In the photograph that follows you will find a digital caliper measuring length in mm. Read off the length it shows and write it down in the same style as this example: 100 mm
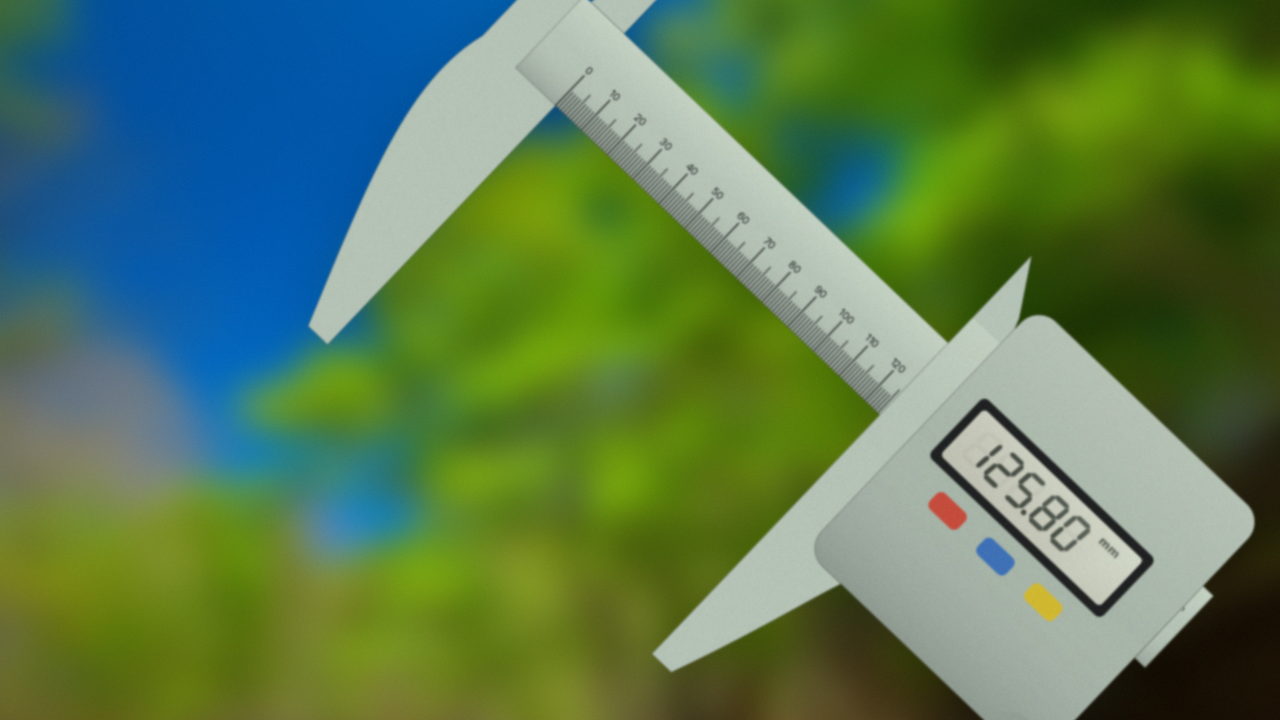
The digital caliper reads 125.80 mm
